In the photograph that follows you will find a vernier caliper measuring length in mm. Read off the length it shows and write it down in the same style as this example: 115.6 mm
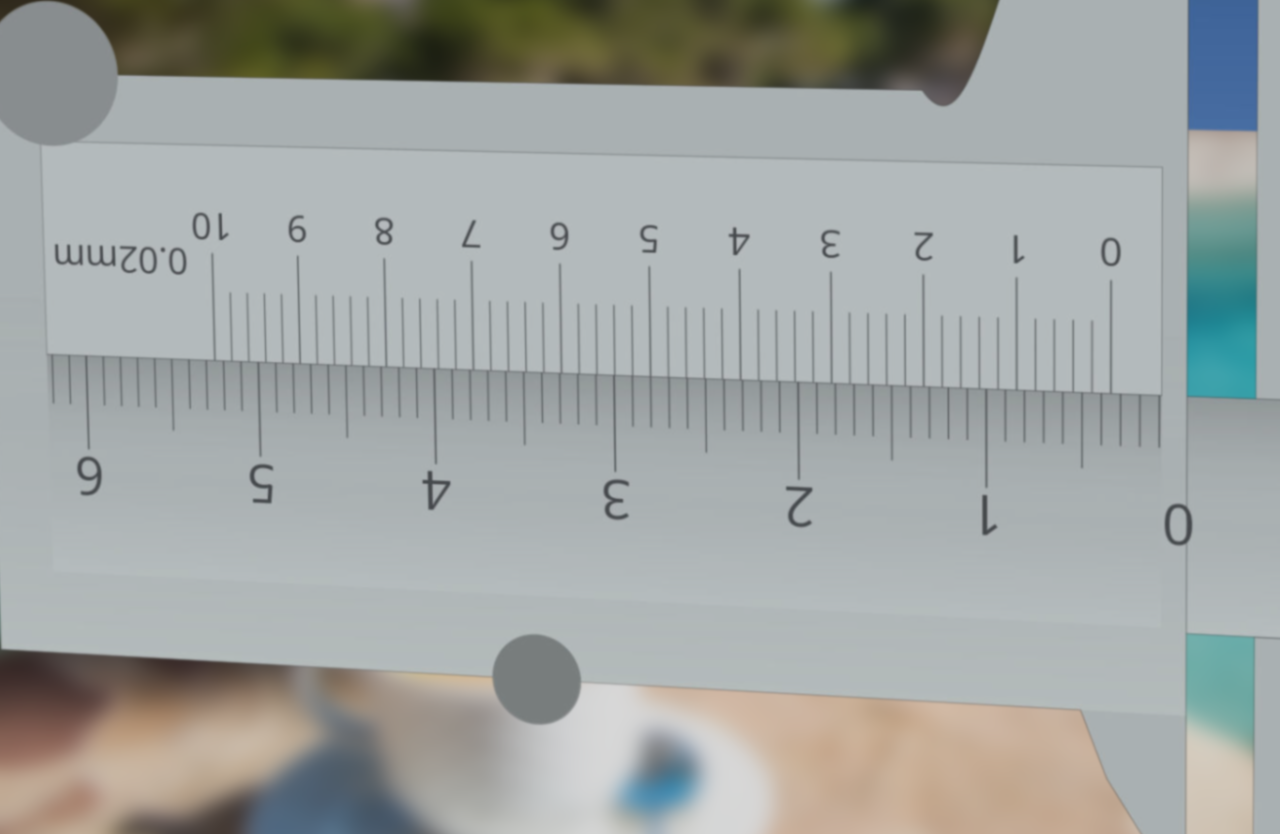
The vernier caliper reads 3.5 mm
